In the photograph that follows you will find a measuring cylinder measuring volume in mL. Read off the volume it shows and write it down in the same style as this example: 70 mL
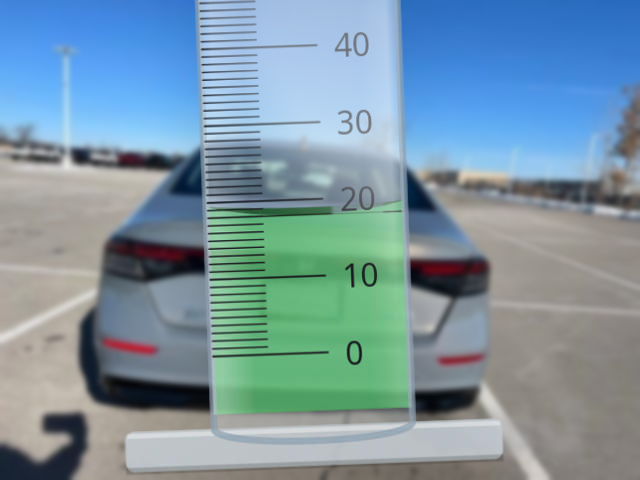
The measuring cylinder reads 18 mL
